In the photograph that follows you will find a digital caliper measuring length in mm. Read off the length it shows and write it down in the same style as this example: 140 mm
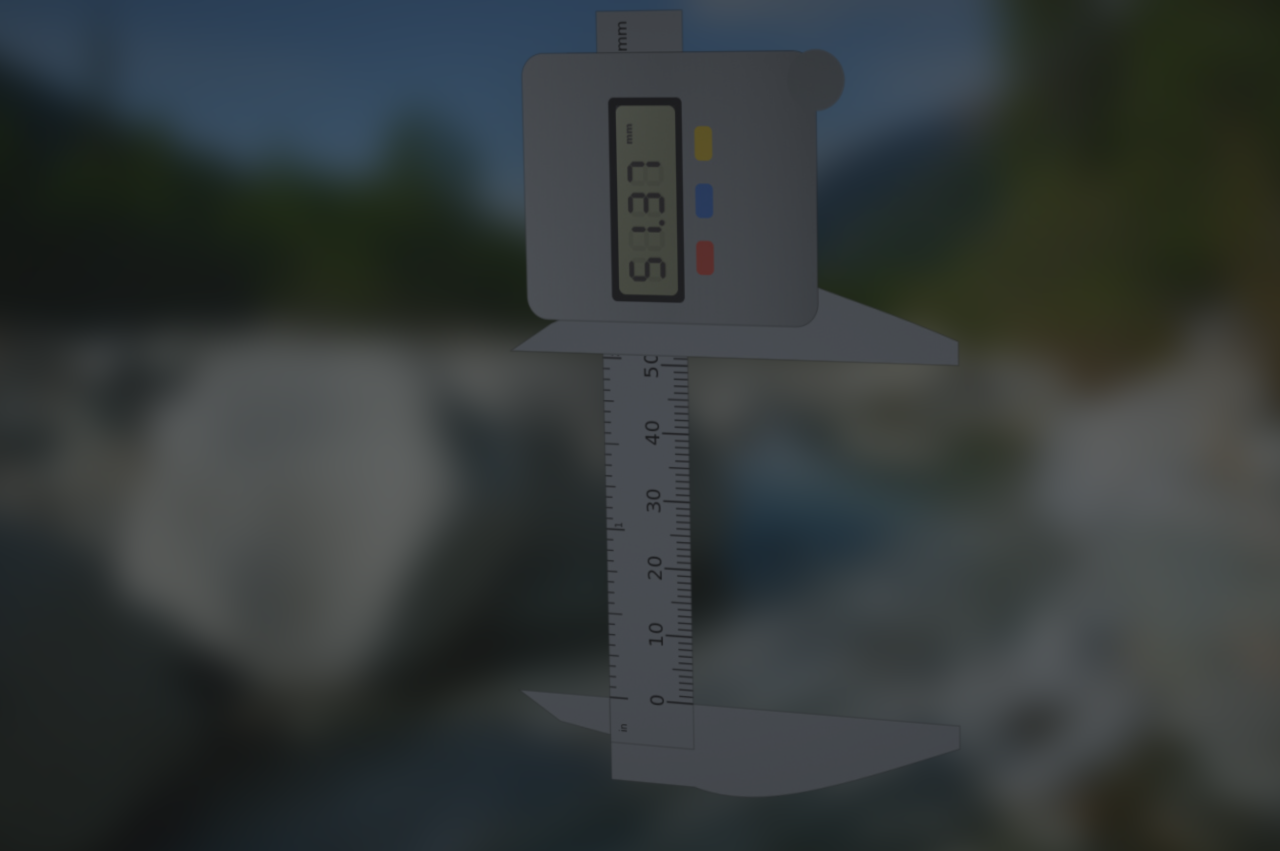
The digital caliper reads 51.37 mm
